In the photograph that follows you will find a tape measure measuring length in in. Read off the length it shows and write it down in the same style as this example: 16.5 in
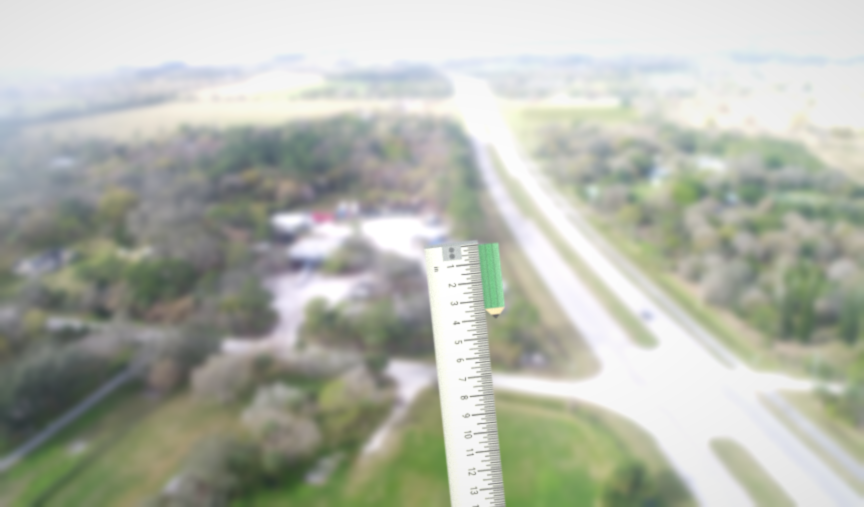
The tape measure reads 4 in
